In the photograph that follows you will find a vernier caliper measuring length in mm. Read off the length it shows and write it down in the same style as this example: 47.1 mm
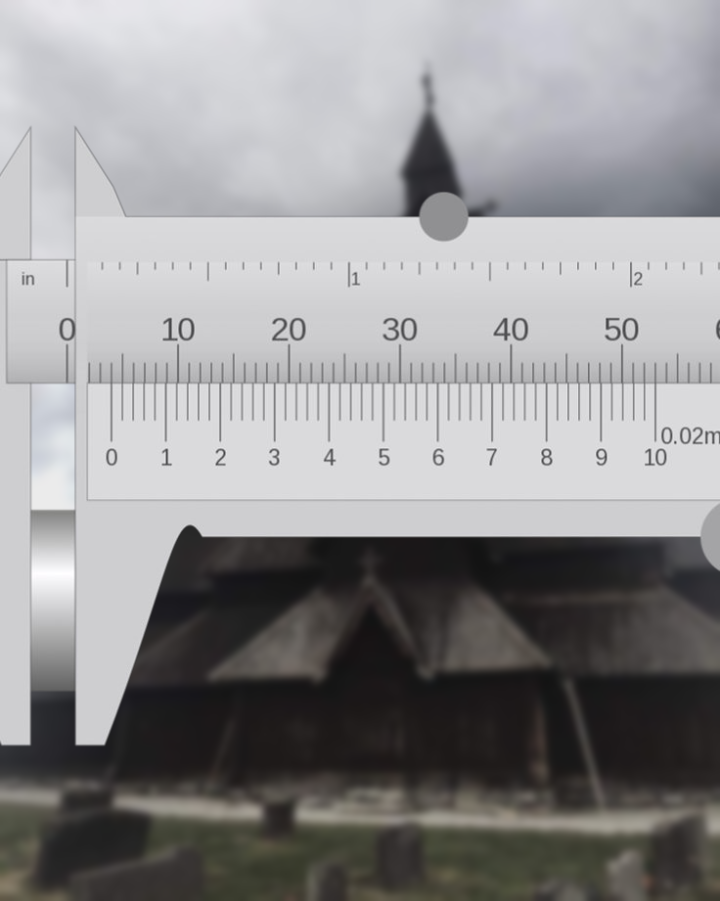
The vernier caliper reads 4.0 mm
